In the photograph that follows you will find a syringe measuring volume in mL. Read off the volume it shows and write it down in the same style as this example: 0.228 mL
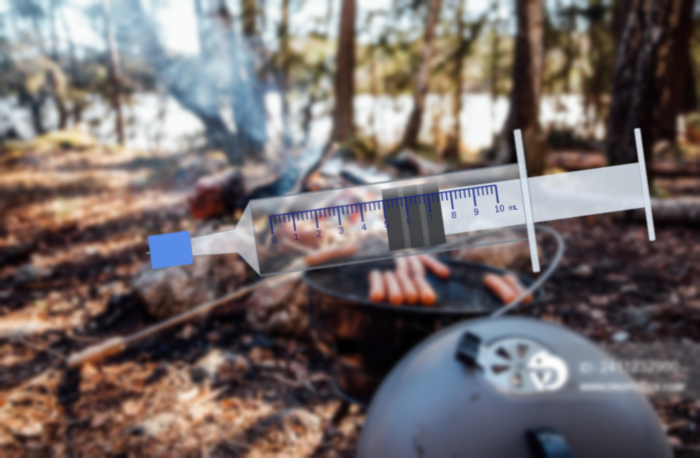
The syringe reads 5 mL
